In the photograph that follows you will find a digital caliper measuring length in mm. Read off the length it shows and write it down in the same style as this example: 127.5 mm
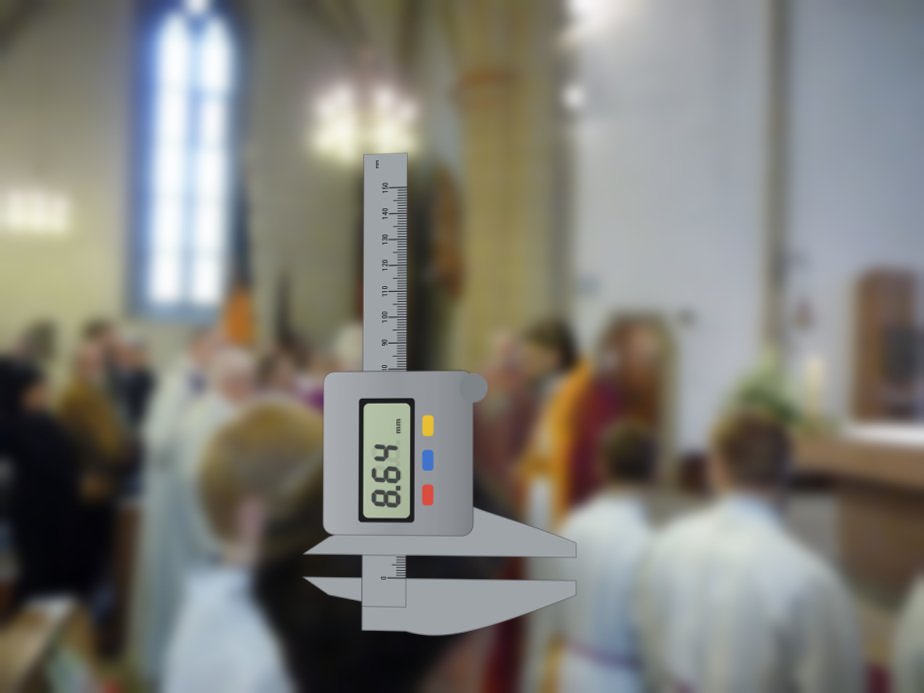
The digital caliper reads 8.64 mm
